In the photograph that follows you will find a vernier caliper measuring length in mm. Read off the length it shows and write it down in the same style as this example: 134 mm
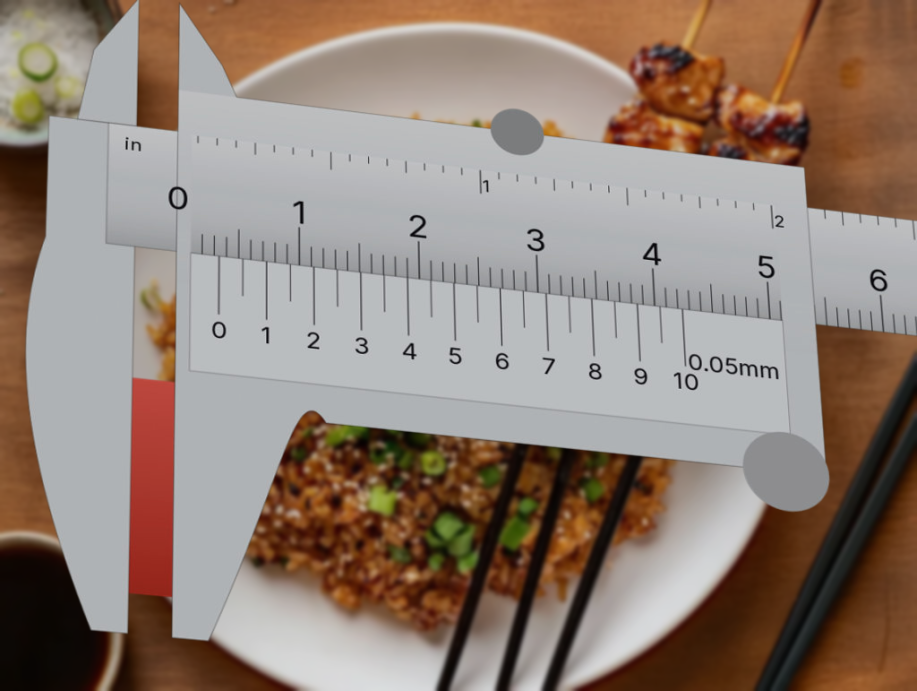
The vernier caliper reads 3.4 mm
